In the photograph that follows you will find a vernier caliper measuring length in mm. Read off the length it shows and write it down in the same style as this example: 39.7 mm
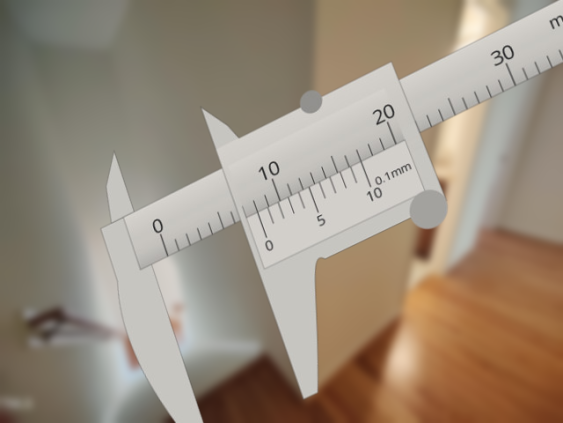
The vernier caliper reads 8.0 mm
